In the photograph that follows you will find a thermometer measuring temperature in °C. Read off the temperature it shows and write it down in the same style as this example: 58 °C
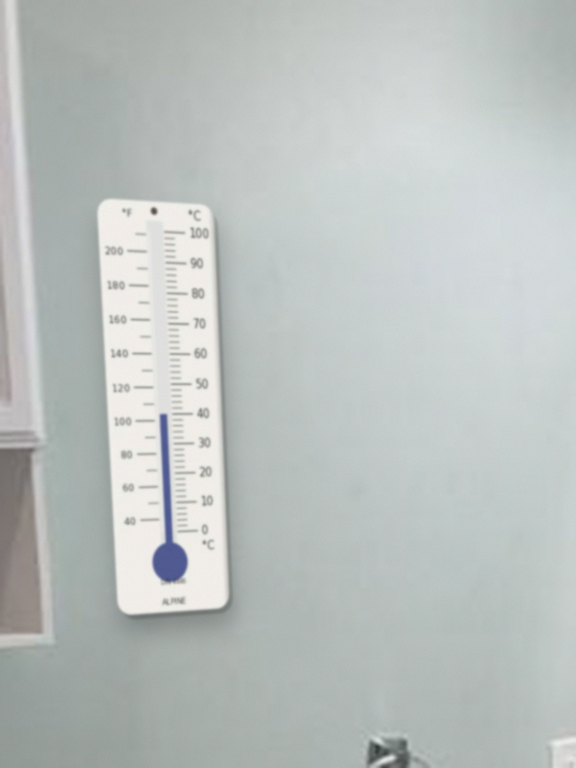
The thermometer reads 40 °C
